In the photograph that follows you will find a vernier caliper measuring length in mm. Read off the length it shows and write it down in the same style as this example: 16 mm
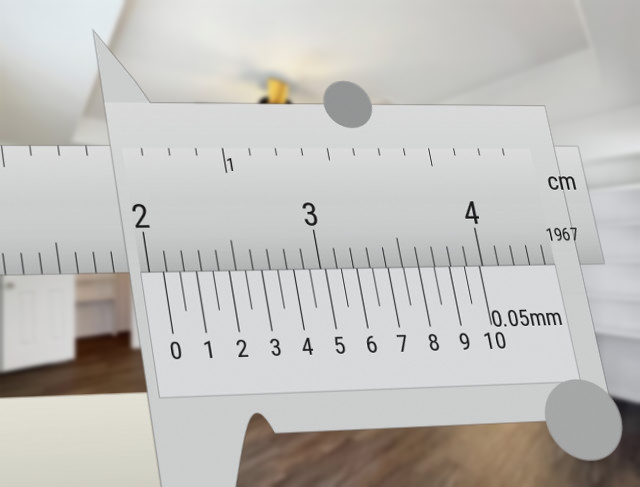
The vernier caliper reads 20.8 mm
